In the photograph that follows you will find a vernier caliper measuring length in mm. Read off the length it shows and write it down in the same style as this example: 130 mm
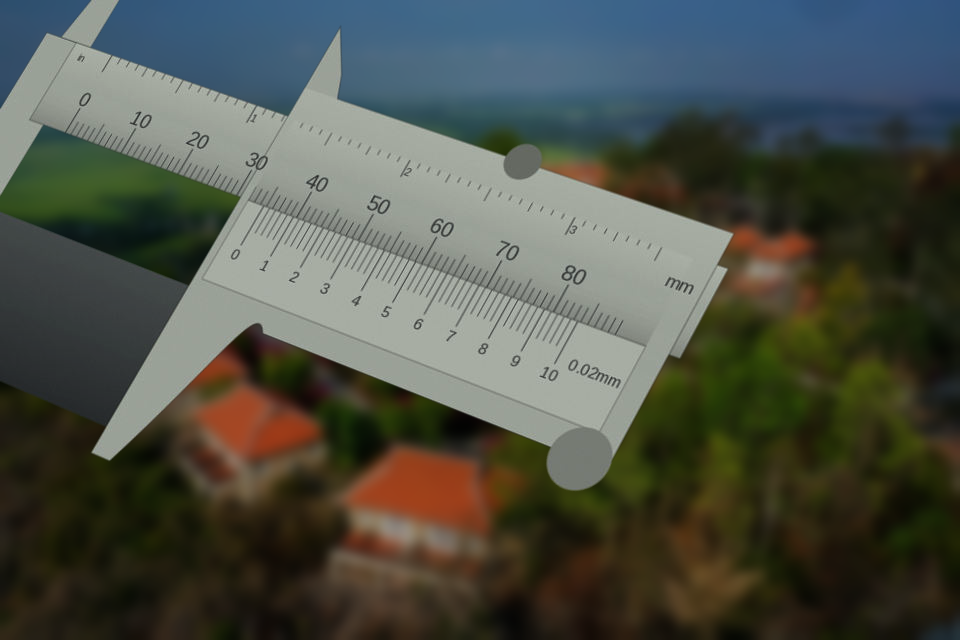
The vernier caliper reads 34.6 mm
